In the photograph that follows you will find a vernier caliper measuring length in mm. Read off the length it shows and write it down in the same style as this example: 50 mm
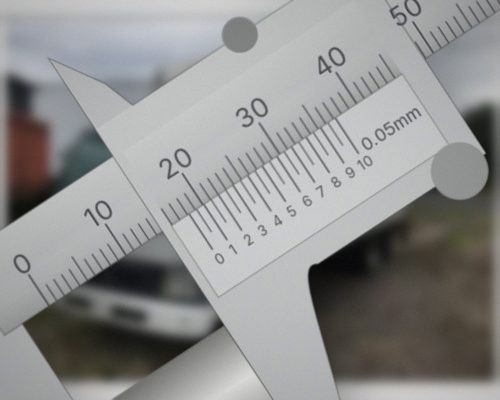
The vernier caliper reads 18.2 mm
